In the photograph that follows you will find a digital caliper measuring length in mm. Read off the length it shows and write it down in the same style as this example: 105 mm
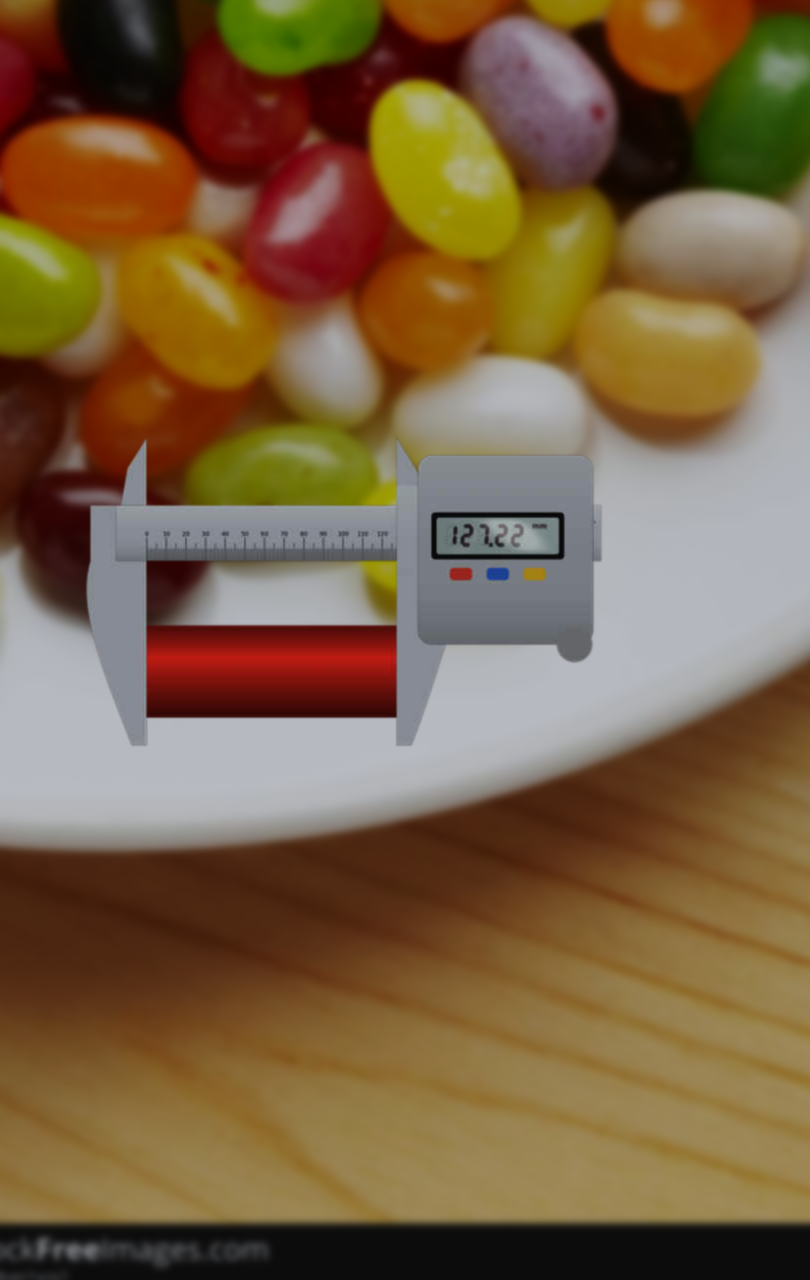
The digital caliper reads 127.22 mm
